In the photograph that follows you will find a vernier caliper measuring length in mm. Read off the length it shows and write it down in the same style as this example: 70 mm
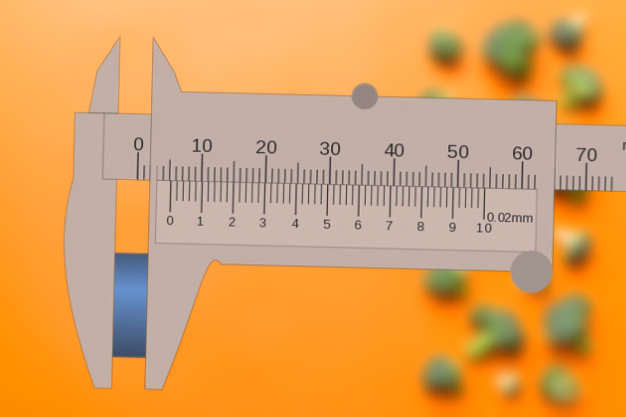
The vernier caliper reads 5.2 mm
